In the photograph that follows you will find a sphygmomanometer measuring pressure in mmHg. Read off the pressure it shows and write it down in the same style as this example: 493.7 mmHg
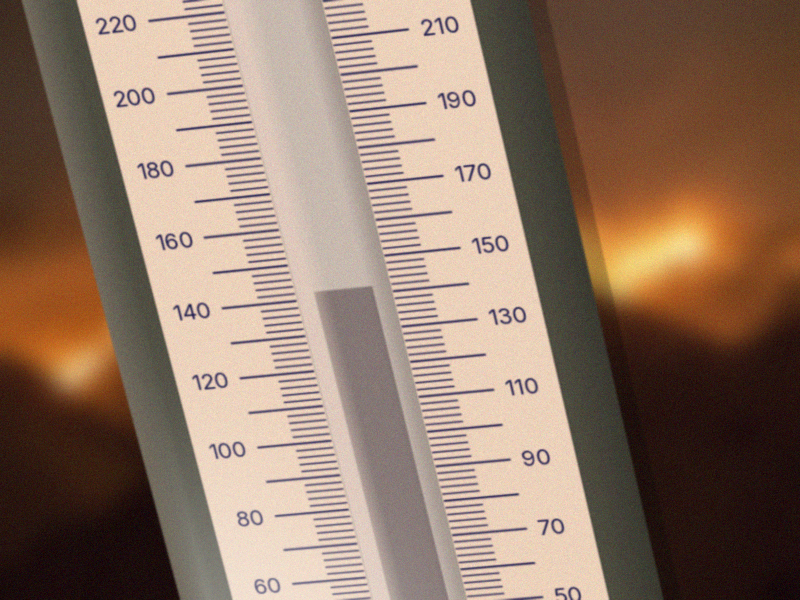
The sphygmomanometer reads 142 mmHg
